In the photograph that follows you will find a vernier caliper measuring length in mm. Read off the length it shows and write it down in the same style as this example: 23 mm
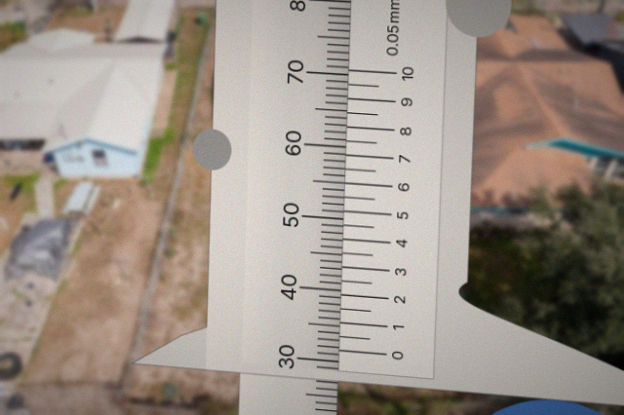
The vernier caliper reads 31.6 mm
